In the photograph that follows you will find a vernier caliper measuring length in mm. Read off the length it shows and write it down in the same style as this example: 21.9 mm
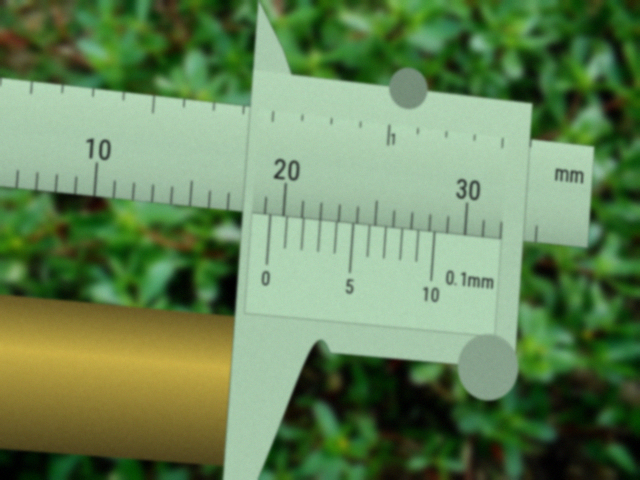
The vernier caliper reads 19.3 mm
